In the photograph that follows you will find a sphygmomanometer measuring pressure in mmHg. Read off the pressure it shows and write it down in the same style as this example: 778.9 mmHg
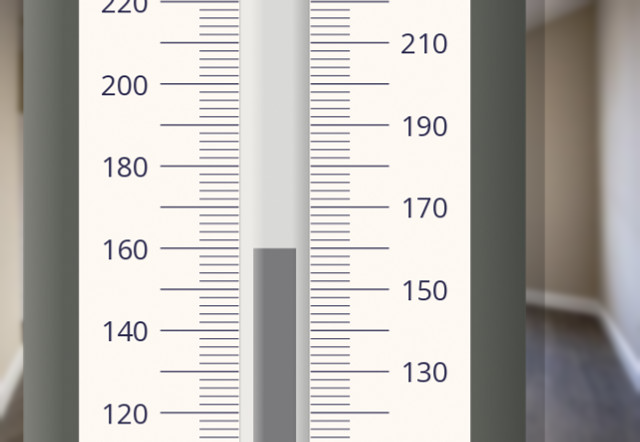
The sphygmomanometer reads 160 mmHg
